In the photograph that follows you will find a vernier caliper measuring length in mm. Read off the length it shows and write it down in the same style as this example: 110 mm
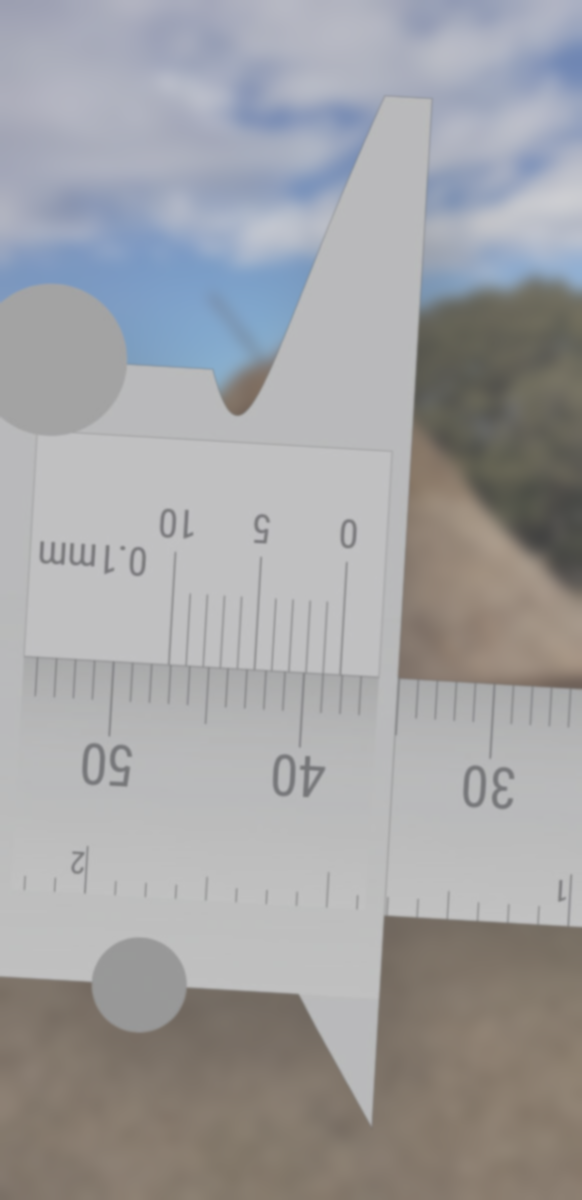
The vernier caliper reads 38.1 mm
